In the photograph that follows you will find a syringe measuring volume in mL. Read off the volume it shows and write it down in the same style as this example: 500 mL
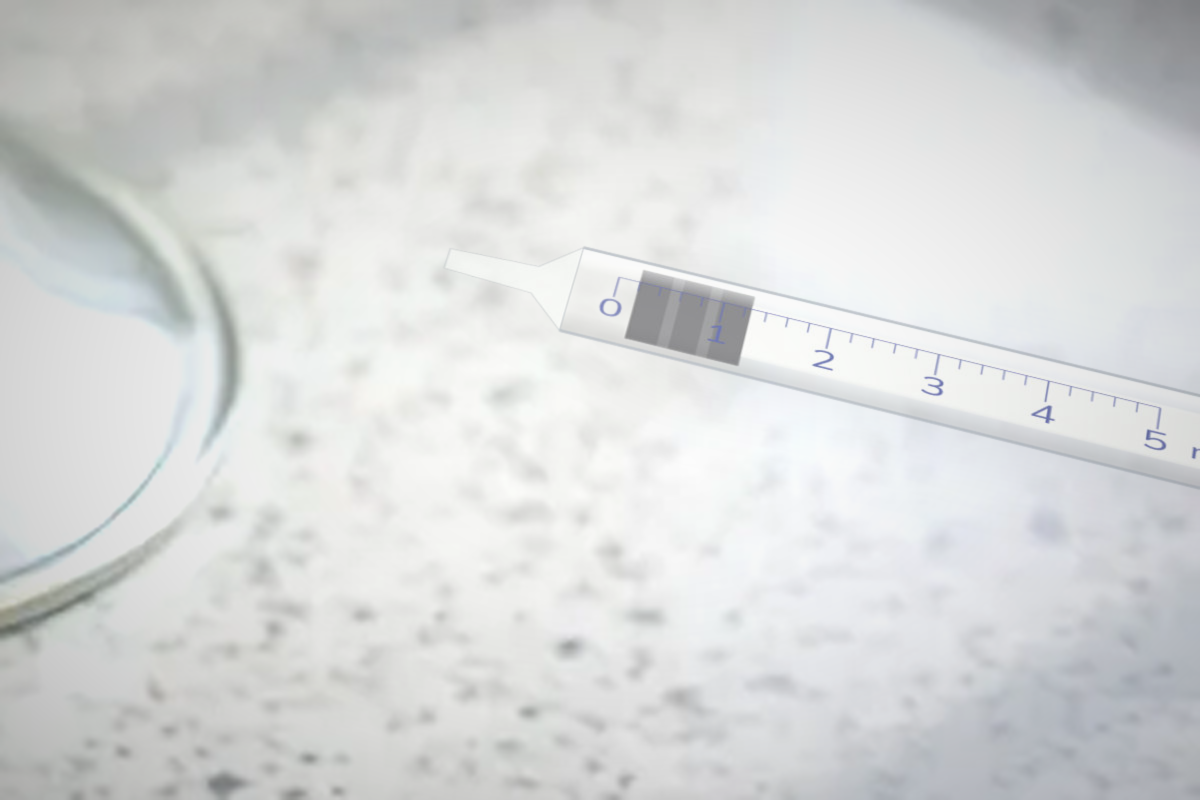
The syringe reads 0.2 mL
